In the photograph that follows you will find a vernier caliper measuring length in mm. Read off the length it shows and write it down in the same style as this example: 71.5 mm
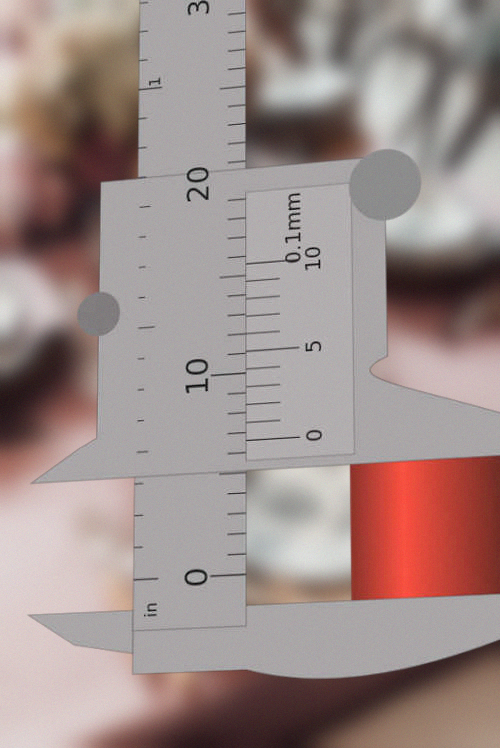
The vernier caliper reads 6.6 mm
